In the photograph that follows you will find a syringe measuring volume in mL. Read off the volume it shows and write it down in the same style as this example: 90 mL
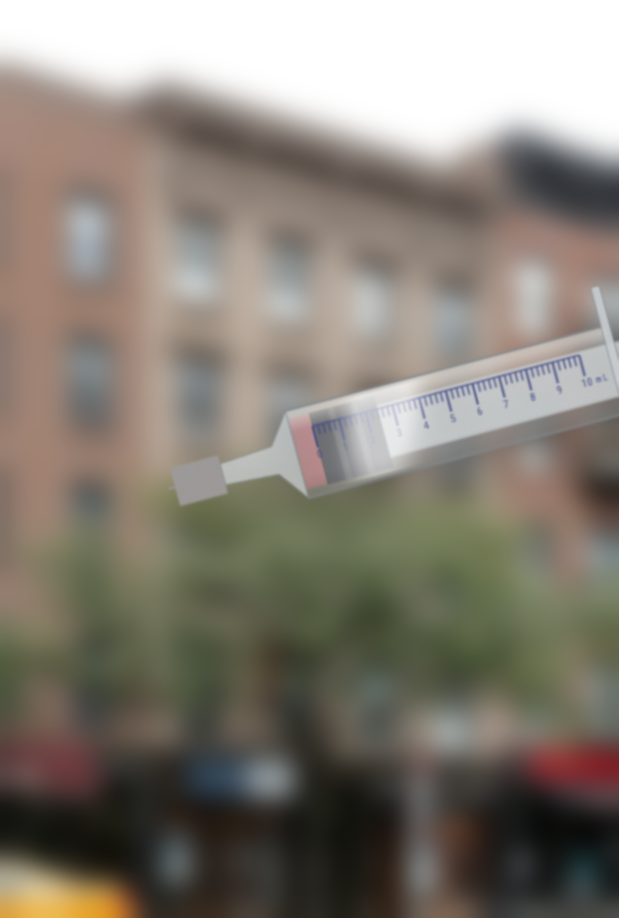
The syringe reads 0 mL
